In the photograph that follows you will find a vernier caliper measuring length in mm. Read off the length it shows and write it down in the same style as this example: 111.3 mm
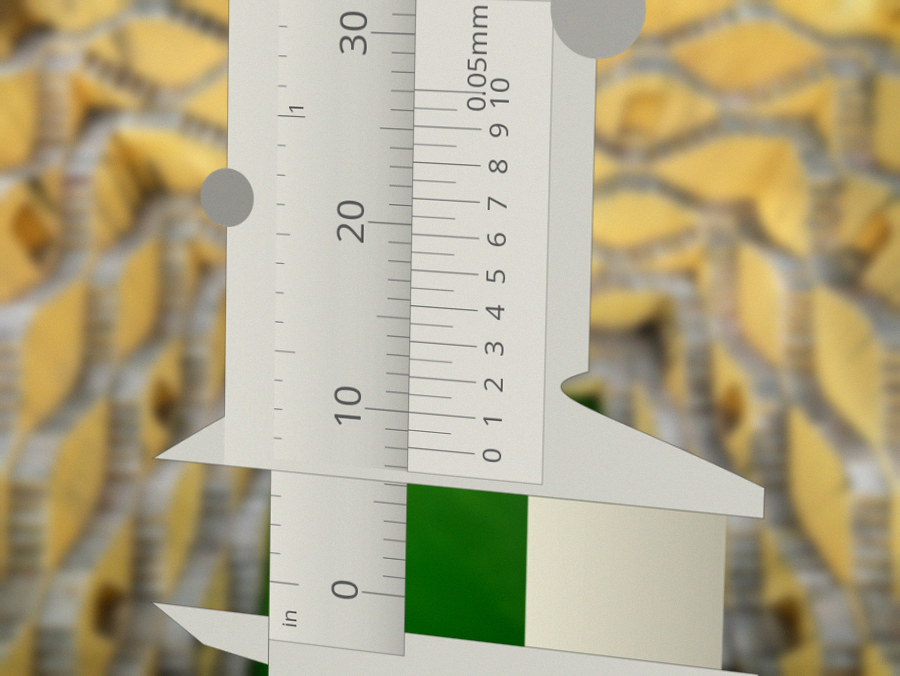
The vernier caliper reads 8.1 mm
